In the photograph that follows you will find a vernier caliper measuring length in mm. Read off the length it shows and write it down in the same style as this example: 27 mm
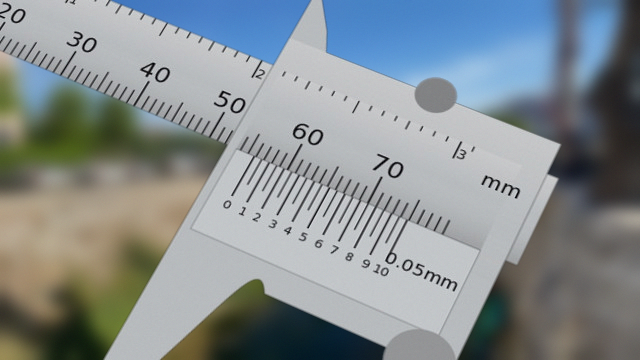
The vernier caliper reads 55.8 mm
